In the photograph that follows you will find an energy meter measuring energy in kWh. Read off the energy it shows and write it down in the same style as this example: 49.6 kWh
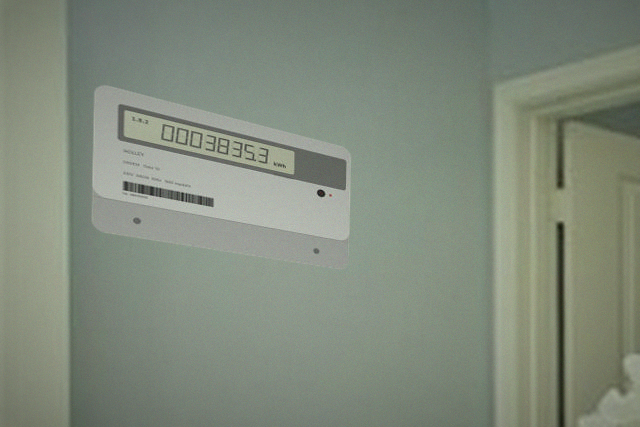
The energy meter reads 3835.3 kWh
